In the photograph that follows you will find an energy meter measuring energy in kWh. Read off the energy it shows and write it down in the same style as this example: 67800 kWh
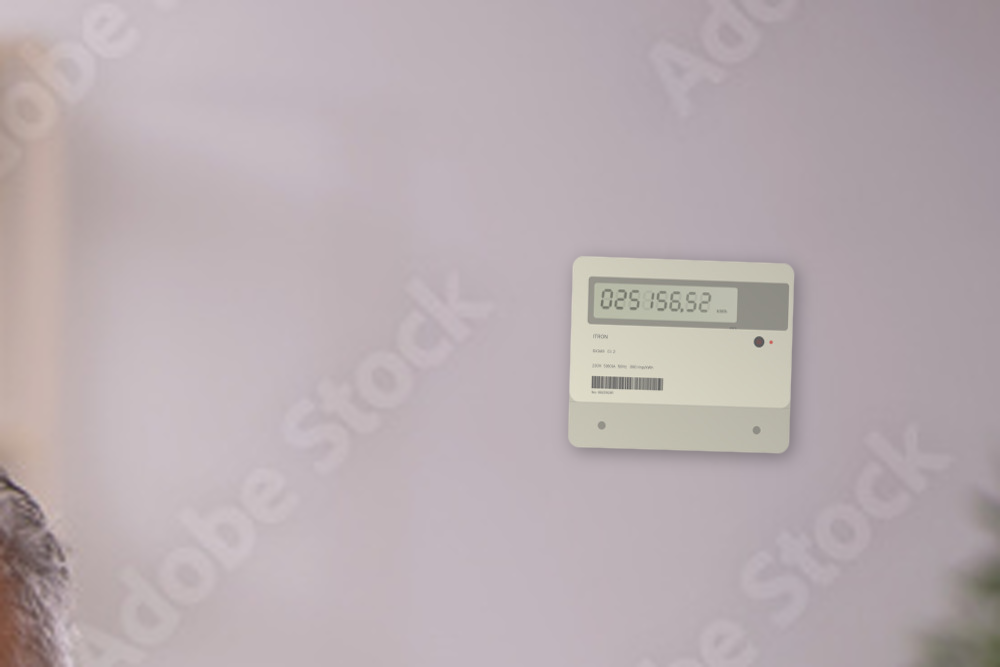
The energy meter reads 25156.52 kWh
